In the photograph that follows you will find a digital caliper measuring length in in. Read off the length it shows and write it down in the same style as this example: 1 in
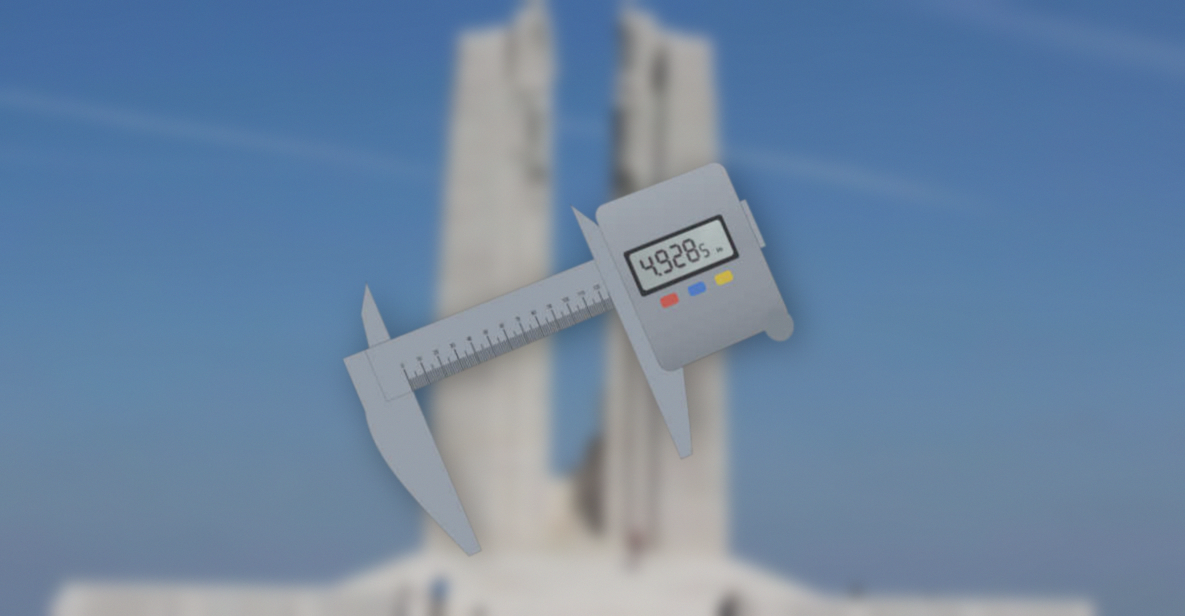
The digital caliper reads 4.9285 in
